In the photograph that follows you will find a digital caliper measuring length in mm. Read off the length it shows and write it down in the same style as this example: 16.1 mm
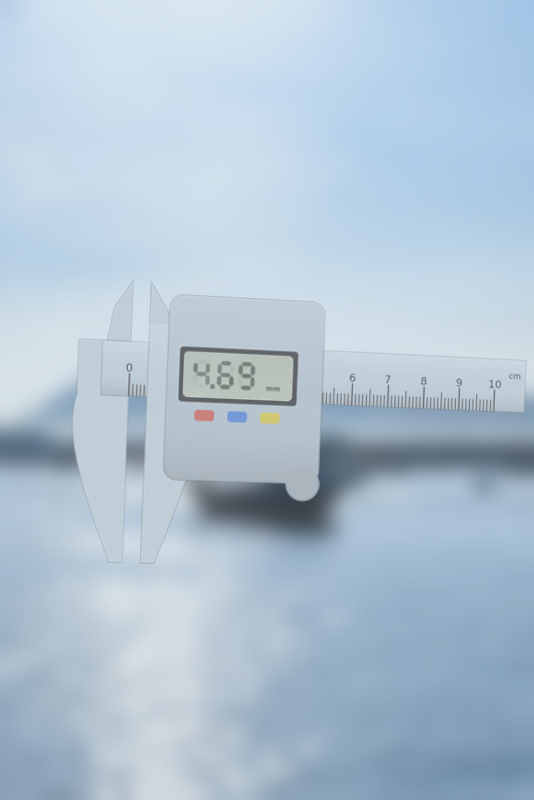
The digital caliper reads 4.69 mm
